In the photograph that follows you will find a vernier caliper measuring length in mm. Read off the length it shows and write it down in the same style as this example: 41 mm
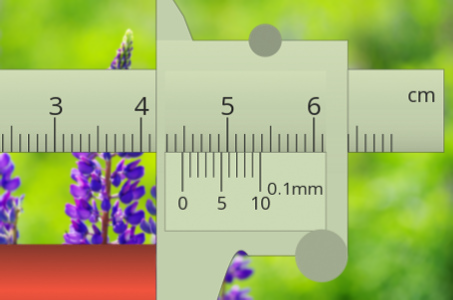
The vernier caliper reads 44.8 mm
